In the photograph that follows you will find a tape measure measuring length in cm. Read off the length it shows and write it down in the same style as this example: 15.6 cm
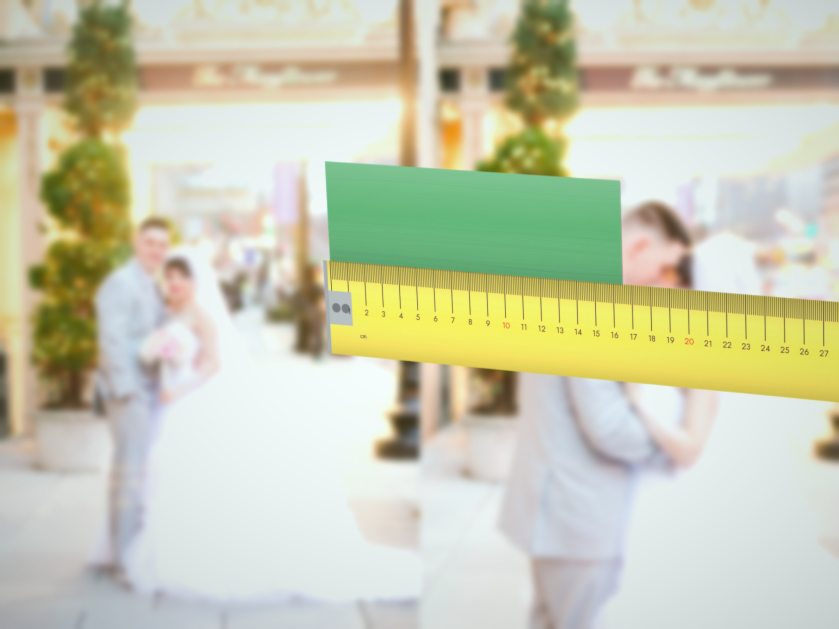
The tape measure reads 16.5 cm
